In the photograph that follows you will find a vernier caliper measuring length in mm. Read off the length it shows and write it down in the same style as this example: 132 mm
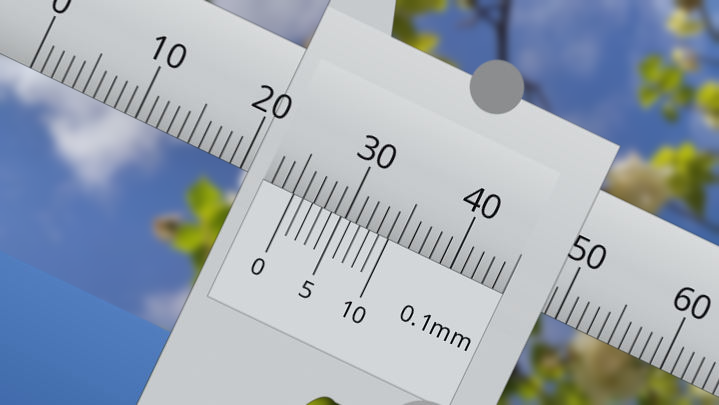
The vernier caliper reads 25.1 mm
